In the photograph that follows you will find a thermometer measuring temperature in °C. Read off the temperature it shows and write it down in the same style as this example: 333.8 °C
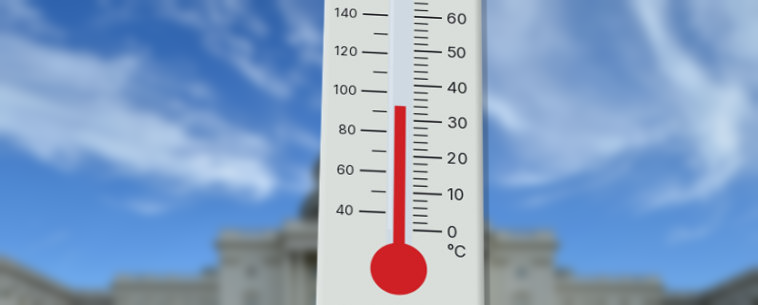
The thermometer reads 34 °C
